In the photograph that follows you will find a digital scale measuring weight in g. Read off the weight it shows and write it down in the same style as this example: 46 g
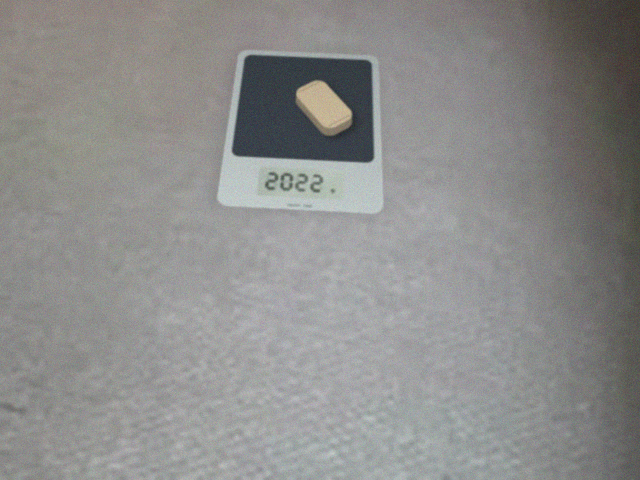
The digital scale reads 2022 g
